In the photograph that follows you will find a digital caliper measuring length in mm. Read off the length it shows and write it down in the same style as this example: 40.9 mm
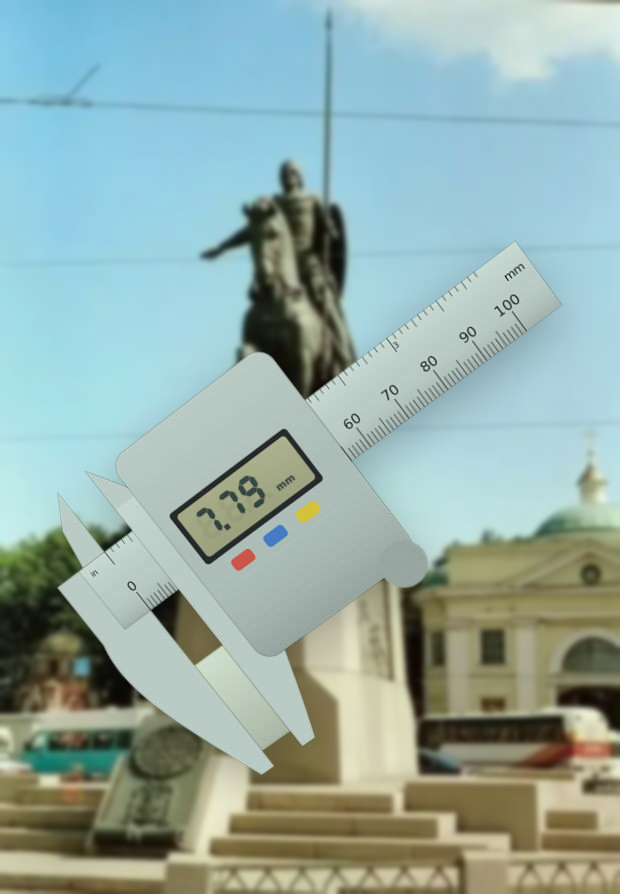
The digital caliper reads 7.79 mm
